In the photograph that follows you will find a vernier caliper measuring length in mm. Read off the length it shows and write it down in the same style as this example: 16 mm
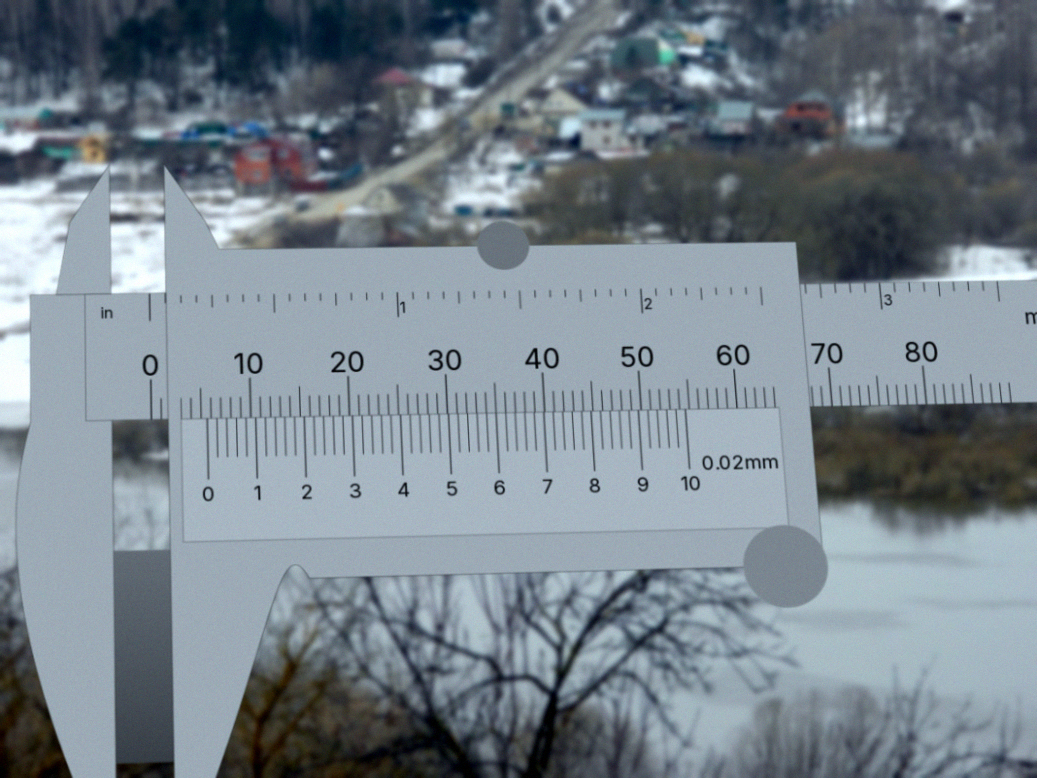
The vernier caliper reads 5.6 mm
